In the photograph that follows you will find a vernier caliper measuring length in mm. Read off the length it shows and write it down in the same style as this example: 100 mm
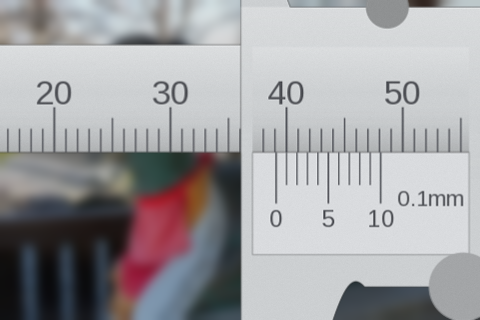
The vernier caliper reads 39.1 mm
